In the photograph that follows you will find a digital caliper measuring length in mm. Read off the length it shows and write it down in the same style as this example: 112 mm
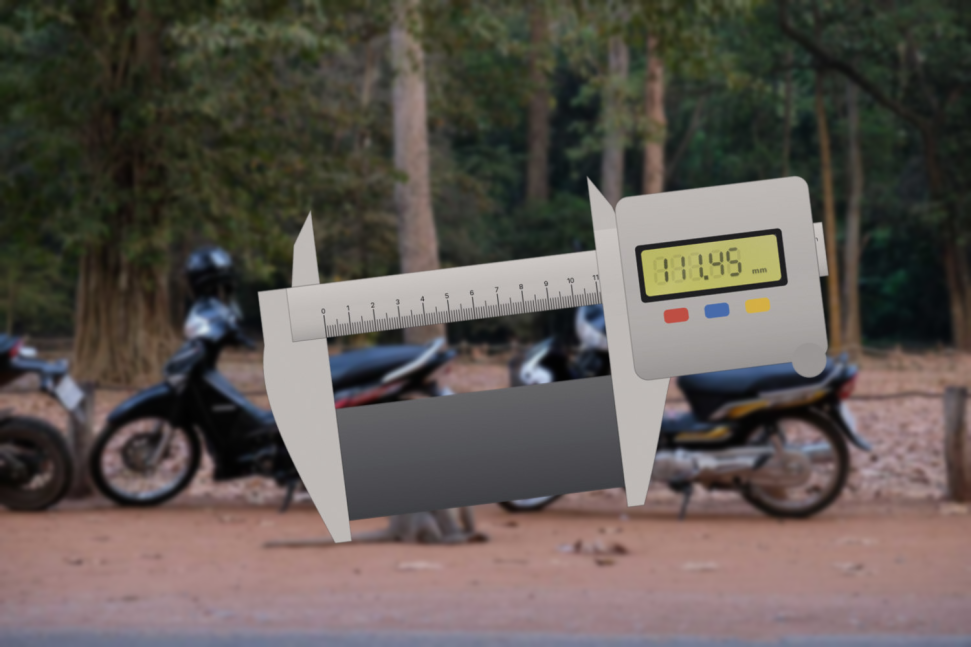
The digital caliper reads 111.45 mm
